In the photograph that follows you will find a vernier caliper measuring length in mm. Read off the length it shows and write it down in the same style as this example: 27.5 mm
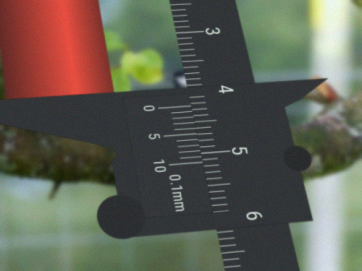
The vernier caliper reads 42.4 mm
